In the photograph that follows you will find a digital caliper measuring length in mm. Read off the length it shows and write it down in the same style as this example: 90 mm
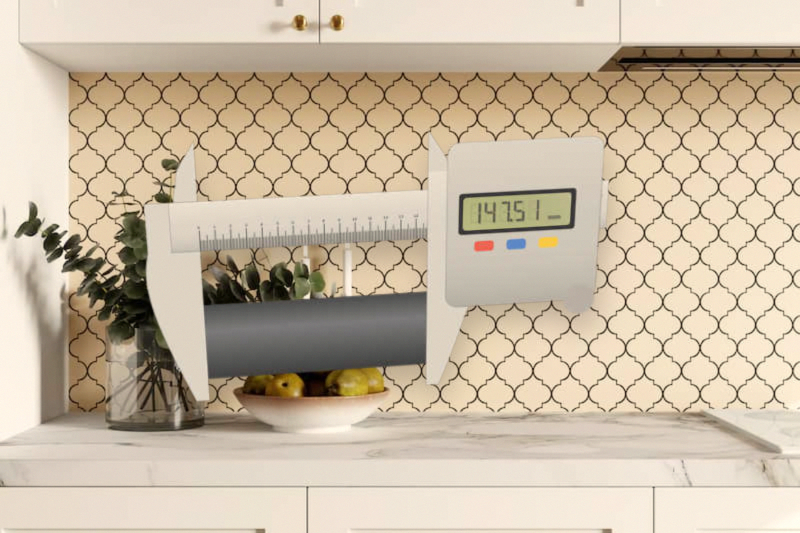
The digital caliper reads 147.51 mm
